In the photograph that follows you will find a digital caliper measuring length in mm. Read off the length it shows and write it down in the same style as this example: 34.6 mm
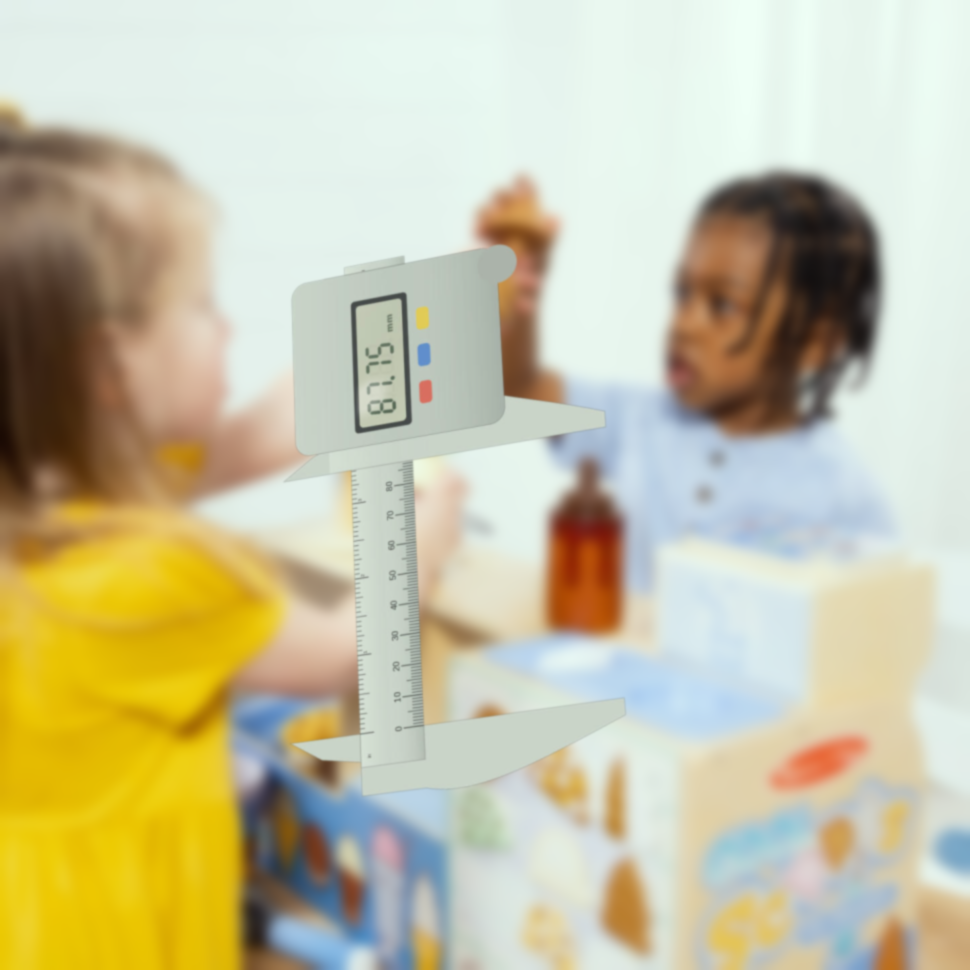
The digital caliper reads 87.75 mm
